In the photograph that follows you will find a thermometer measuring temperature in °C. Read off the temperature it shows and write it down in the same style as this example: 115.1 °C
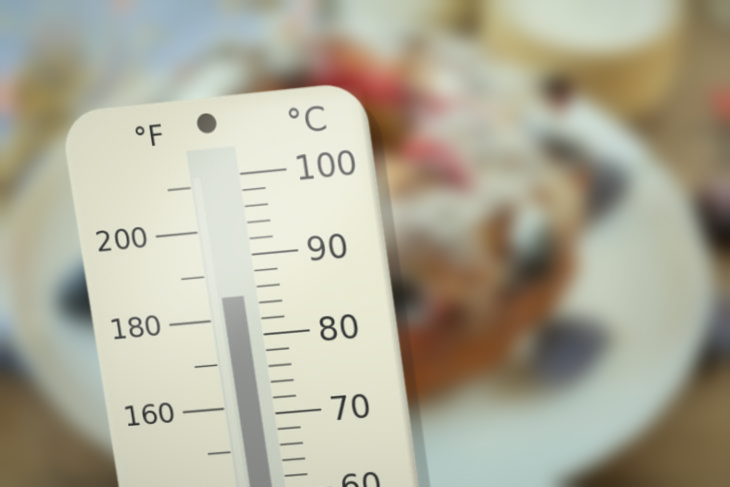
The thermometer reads 85 °C
